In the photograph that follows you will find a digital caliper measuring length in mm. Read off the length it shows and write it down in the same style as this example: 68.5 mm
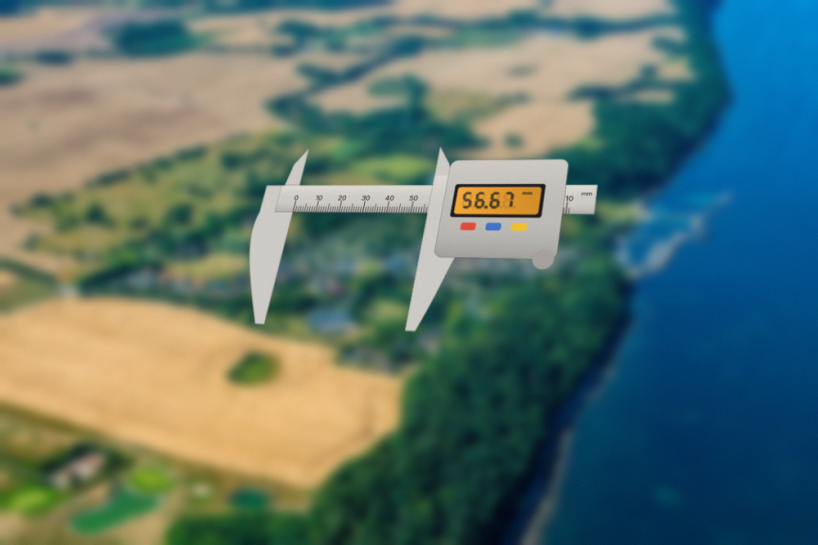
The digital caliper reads 56.67 mm
